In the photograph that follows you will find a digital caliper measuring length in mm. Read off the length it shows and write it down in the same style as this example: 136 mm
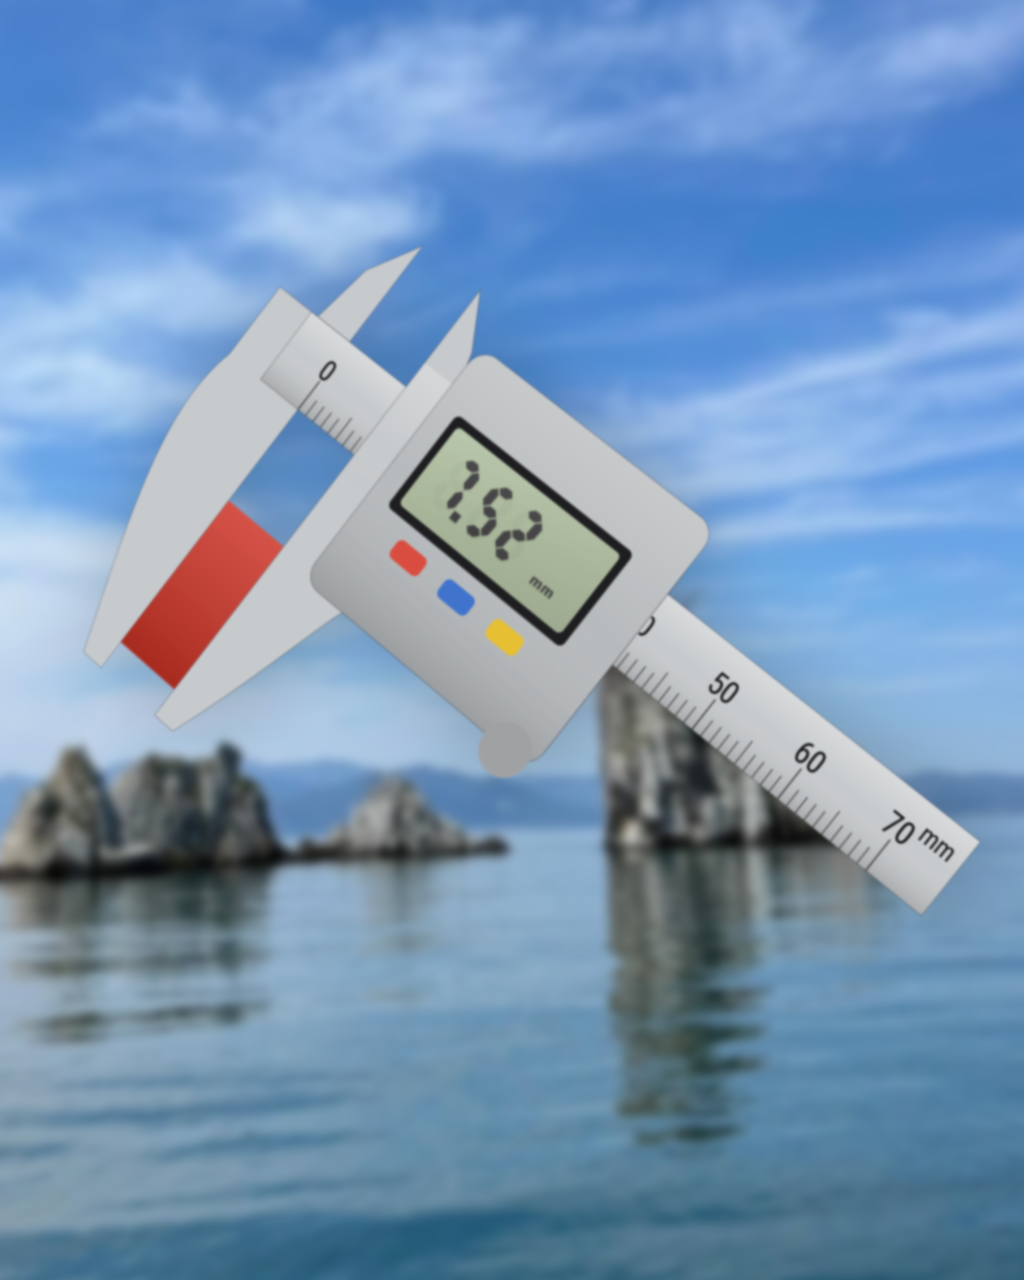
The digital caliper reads 7.52 mm
